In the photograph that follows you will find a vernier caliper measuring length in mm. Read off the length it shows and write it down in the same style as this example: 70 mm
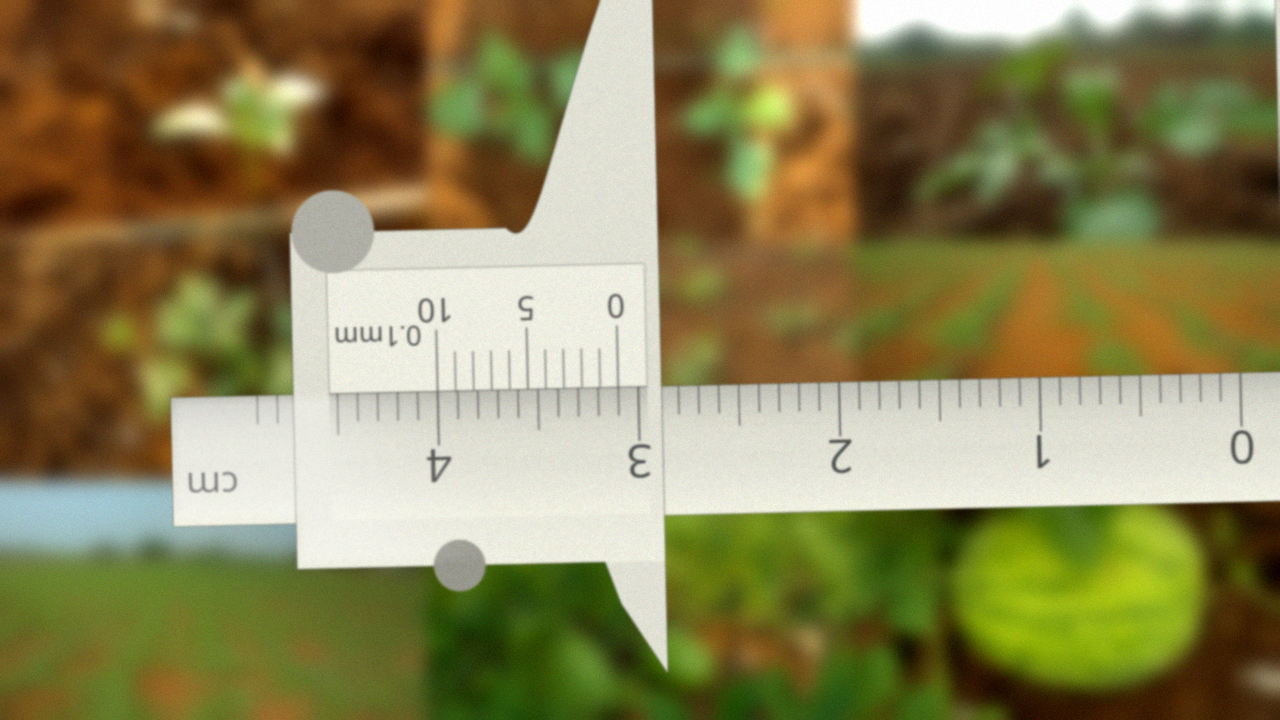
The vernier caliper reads 31.0 mm
